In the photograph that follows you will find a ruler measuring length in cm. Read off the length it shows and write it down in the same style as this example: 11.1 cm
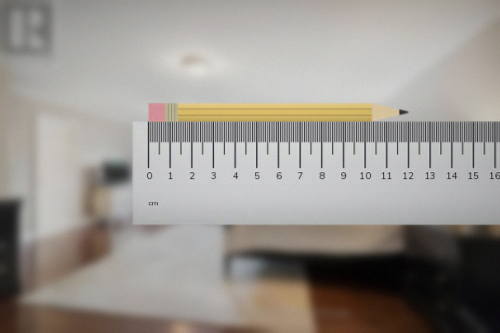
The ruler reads 12 cm
